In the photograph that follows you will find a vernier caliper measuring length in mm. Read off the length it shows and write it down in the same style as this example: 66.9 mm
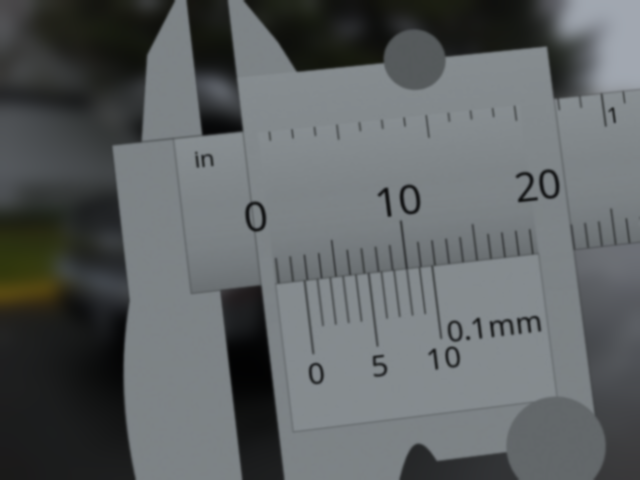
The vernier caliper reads 2.8 mm
